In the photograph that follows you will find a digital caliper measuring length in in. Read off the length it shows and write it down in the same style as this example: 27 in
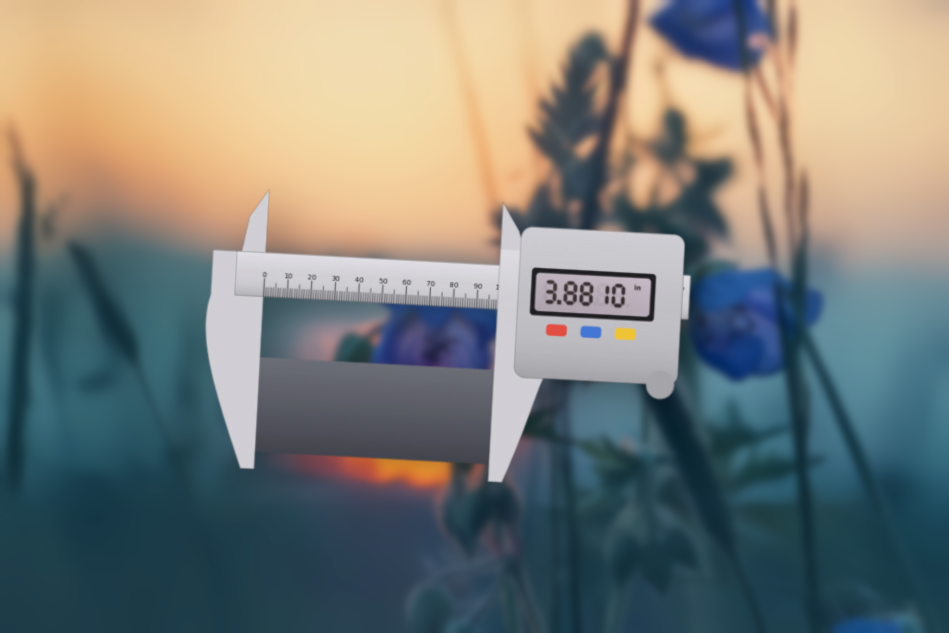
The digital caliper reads 3.8810 in
